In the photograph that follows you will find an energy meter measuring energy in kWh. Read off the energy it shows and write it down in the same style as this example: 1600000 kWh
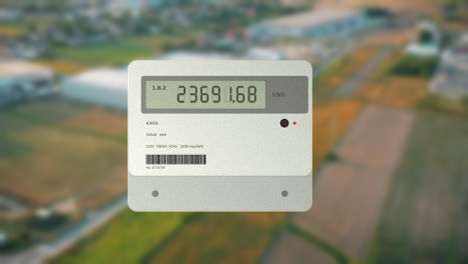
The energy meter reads 23691.68 kWh
